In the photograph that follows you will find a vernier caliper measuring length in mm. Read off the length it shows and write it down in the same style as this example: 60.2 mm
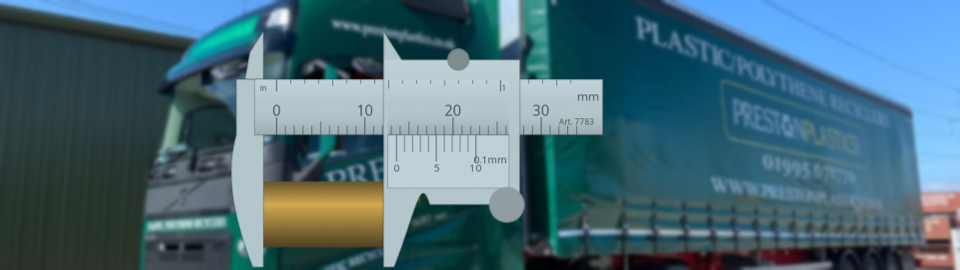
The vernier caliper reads 13.6 mm
